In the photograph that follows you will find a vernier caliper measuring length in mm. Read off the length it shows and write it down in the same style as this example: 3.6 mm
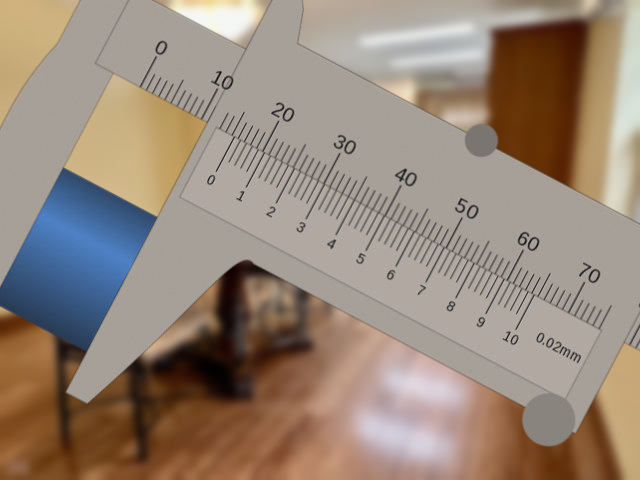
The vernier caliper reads 15.4 mm
